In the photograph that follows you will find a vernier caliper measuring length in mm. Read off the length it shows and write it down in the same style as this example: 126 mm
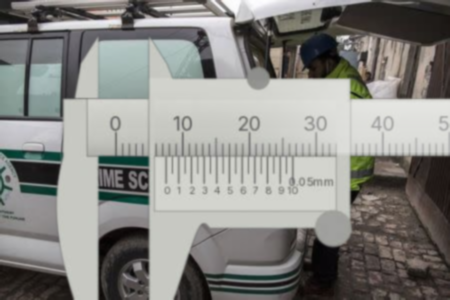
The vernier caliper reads 7.5 mm
